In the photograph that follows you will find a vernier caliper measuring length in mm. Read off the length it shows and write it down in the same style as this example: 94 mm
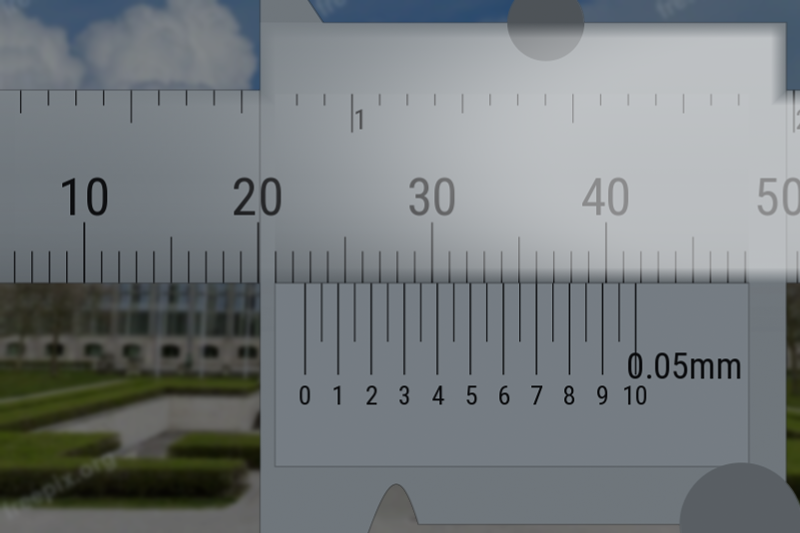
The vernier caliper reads 22.7 mm
